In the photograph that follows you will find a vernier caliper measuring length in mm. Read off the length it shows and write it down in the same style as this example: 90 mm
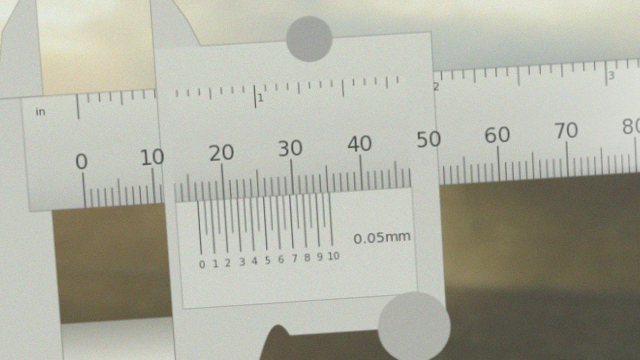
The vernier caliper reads 16.2 mm
